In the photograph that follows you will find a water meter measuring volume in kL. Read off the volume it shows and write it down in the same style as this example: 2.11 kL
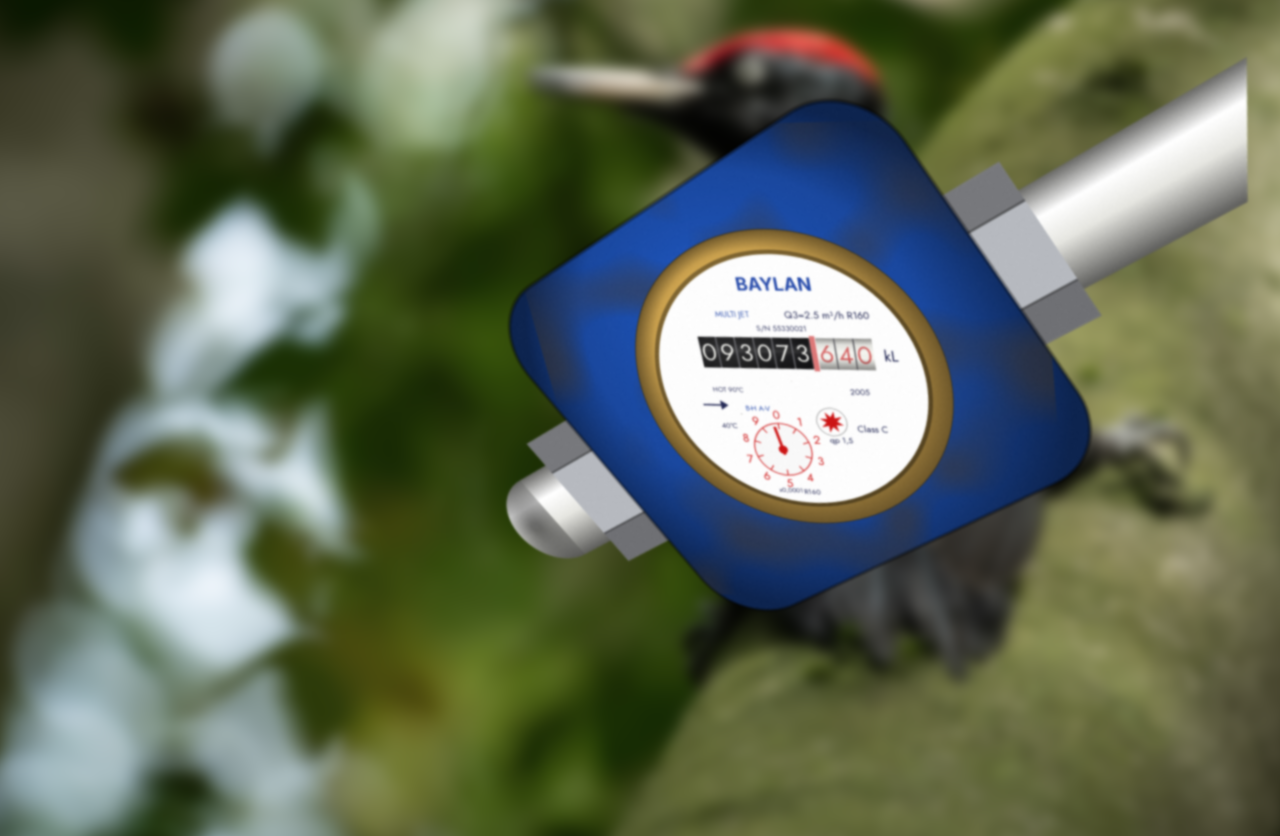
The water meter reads 93073.6399 kL
